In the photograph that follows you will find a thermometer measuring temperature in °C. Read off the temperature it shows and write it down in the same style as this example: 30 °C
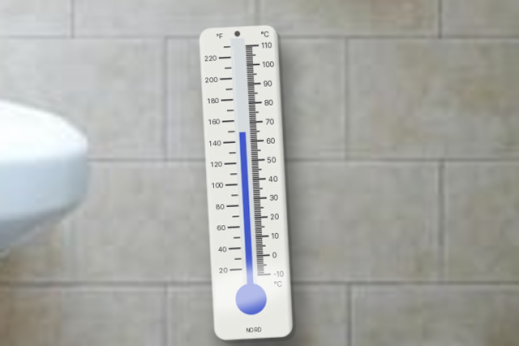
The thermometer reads 65 °C
